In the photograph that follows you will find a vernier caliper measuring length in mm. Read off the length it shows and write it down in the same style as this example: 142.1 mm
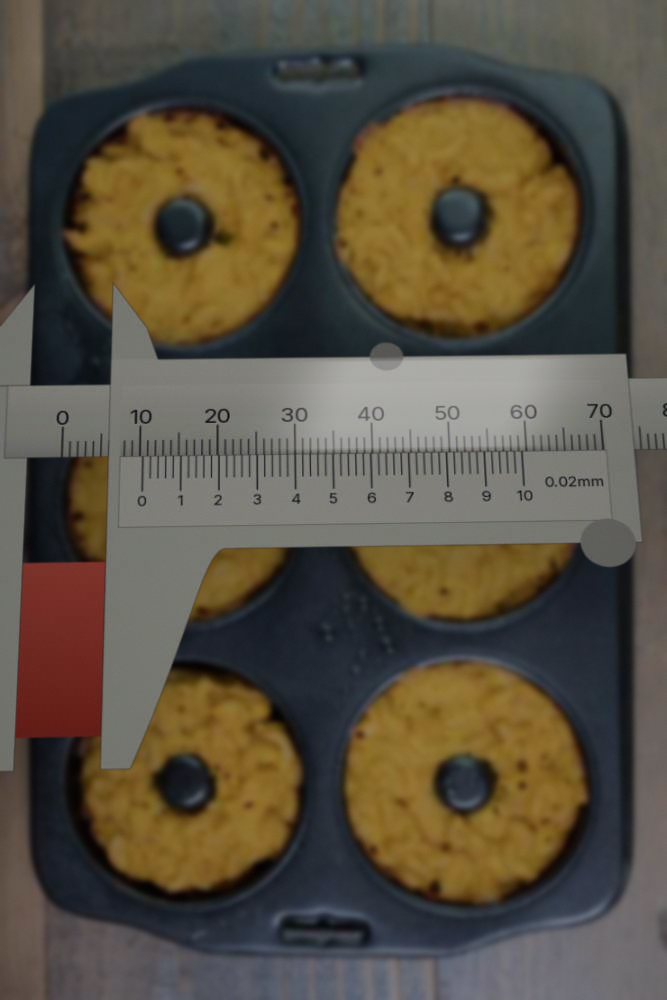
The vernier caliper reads 10.4 mm
